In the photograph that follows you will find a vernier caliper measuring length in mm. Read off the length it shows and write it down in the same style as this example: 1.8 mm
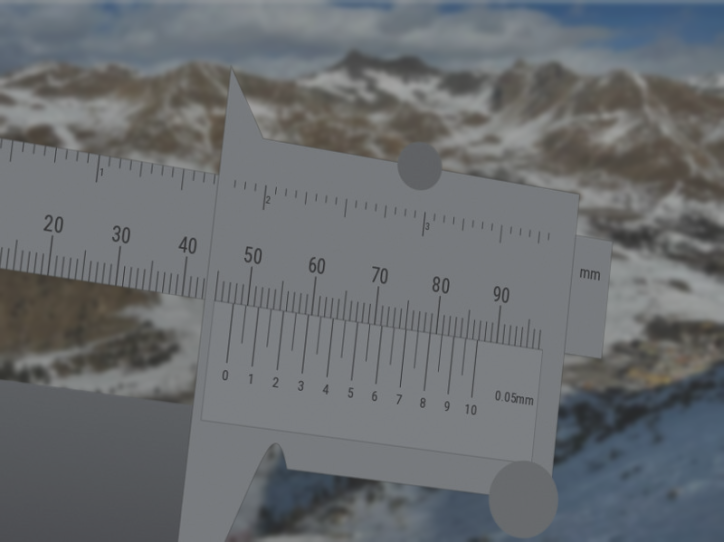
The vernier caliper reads 47.8 mm
